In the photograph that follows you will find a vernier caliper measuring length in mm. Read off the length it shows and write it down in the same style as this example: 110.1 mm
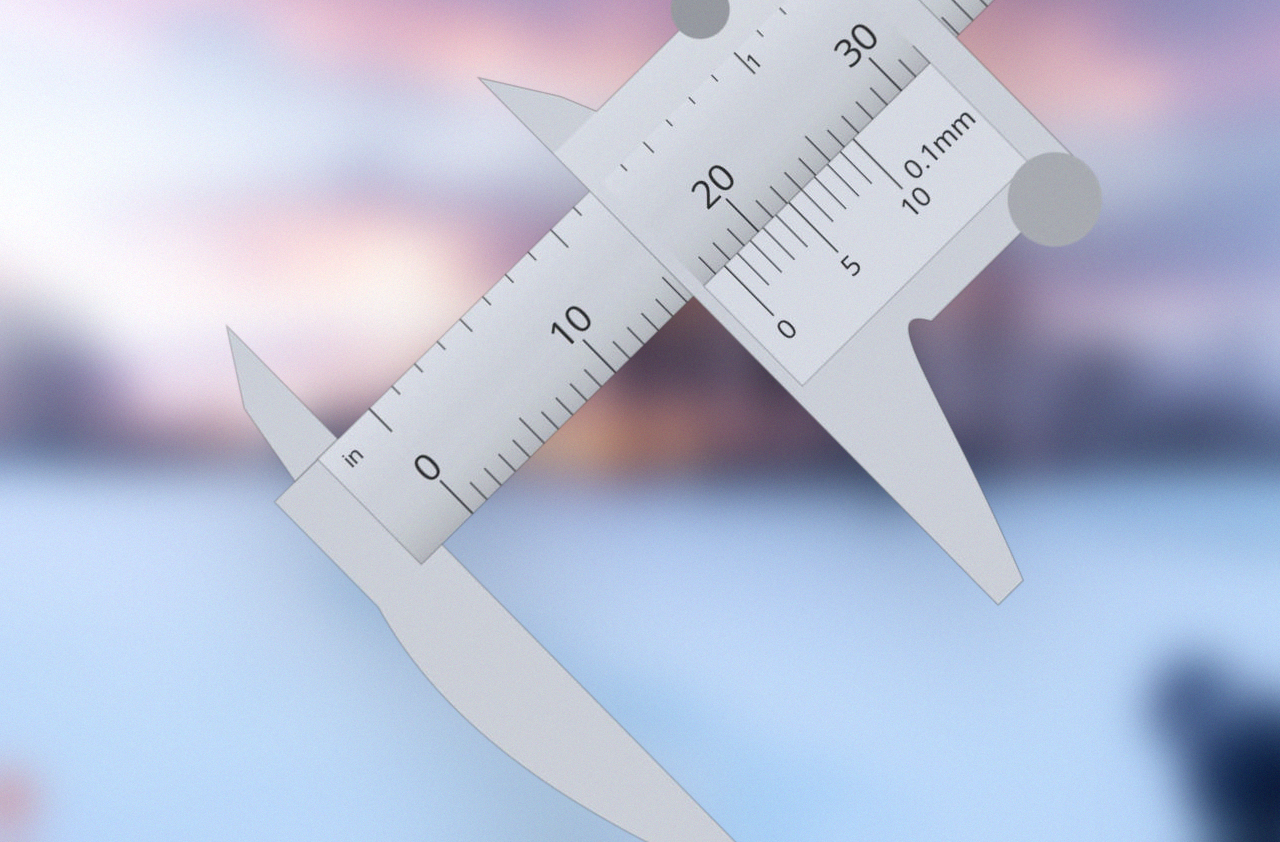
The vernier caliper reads 17.6 mm
